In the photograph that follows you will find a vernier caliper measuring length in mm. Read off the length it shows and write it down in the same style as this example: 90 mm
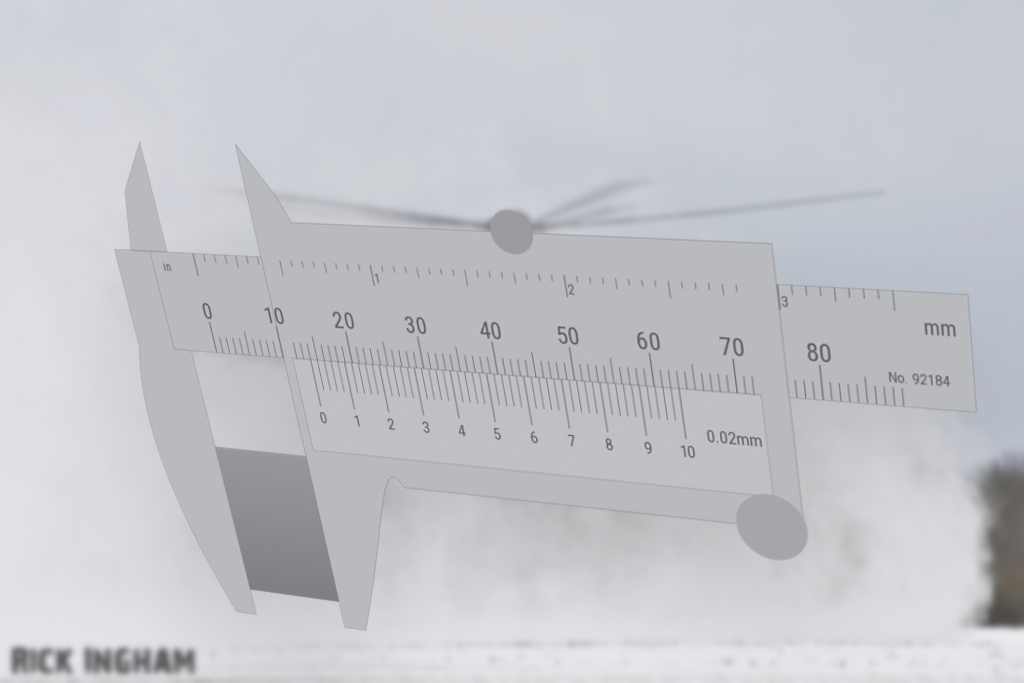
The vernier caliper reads 14.0 mm
